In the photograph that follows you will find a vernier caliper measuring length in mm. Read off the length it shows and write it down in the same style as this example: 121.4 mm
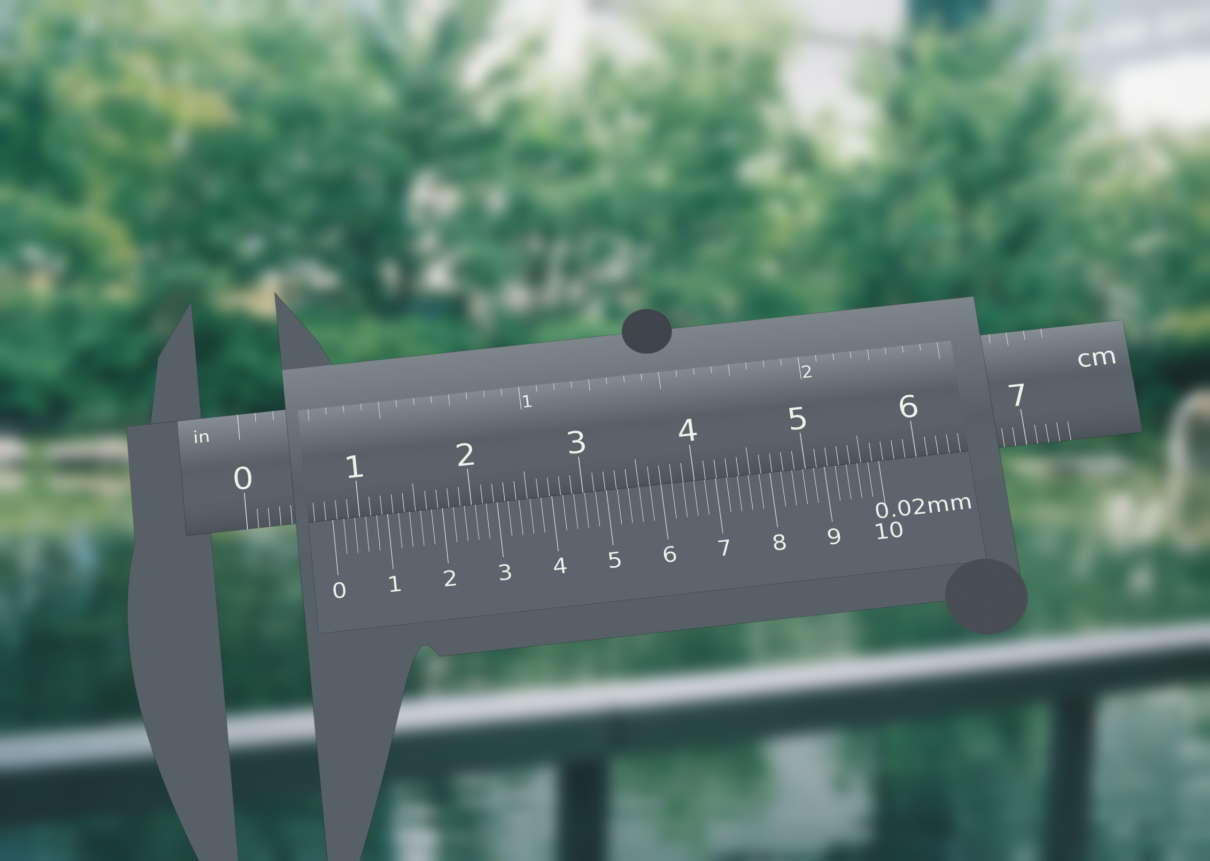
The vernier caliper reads 7.6 mm
